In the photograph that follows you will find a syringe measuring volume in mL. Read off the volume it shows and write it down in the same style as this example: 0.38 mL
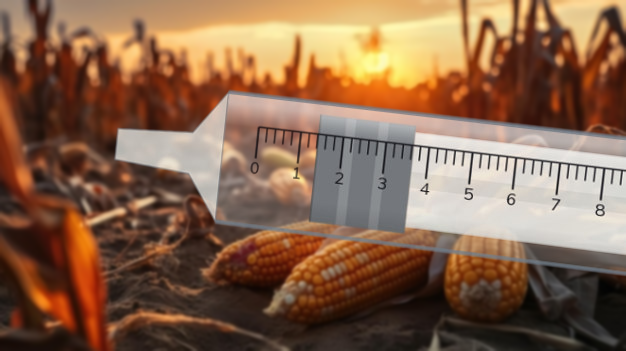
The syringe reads 1.4 mL
